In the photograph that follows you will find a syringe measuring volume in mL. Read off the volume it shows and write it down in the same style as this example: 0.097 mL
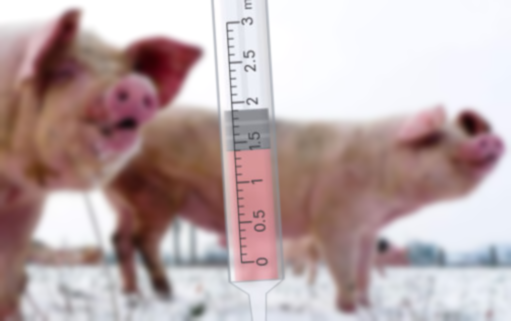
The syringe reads 1.4 mL
